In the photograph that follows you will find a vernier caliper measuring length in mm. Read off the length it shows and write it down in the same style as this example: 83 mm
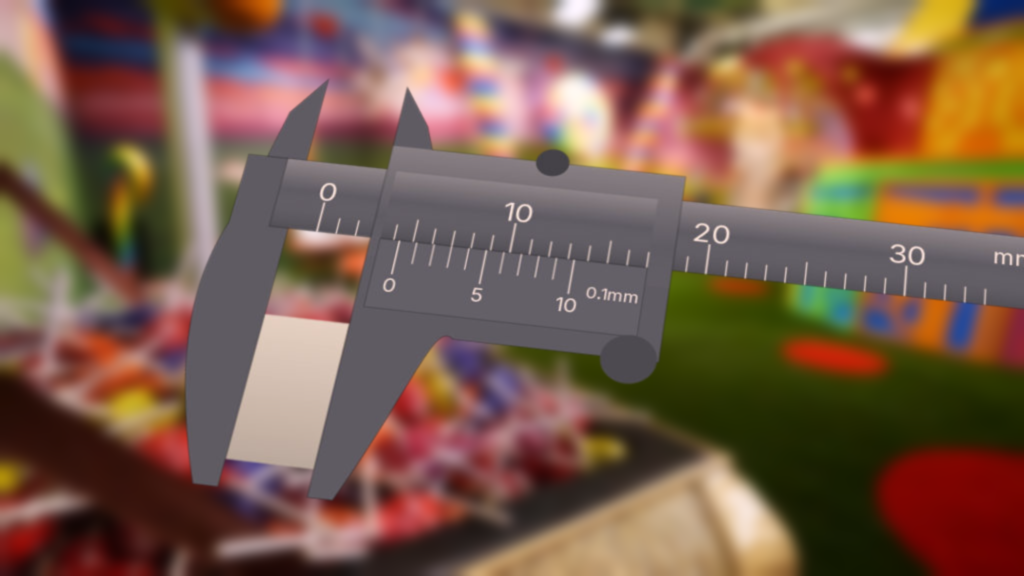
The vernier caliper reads 4.3 mm
